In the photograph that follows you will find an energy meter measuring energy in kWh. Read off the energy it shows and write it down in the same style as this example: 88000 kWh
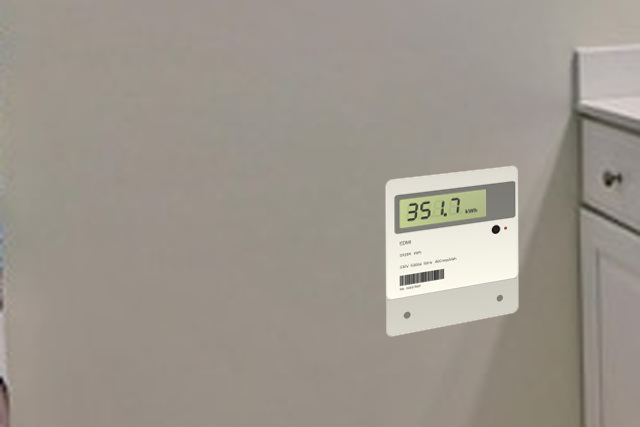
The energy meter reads 351.7 kWh
